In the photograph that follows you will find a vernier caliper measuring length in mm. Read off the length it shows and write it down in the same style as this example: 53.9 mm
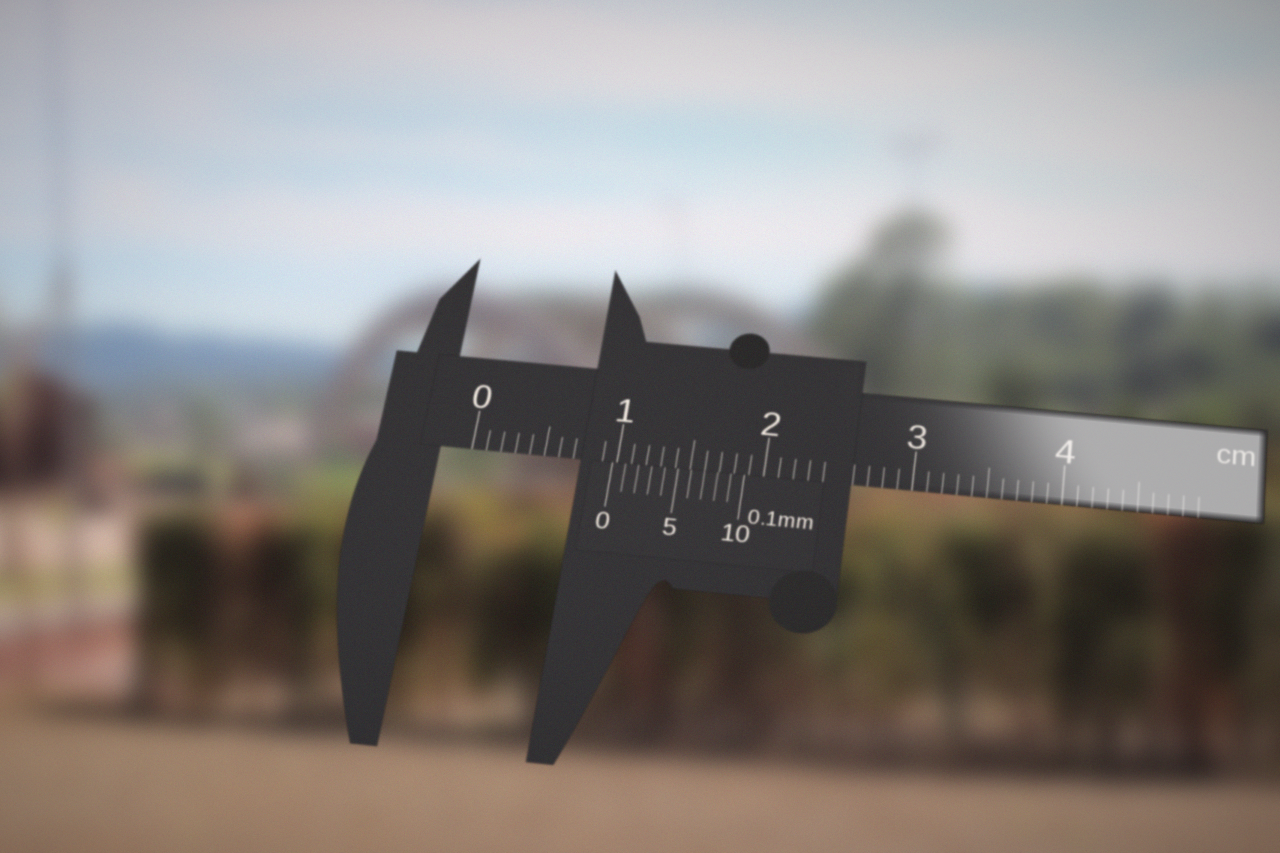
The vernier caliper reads 9.7 mm
